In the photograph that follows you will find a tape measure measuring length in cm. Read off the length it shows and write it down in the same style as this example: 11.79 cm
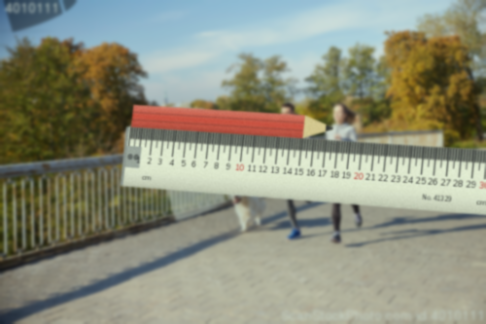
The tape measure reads 17.5 cm
